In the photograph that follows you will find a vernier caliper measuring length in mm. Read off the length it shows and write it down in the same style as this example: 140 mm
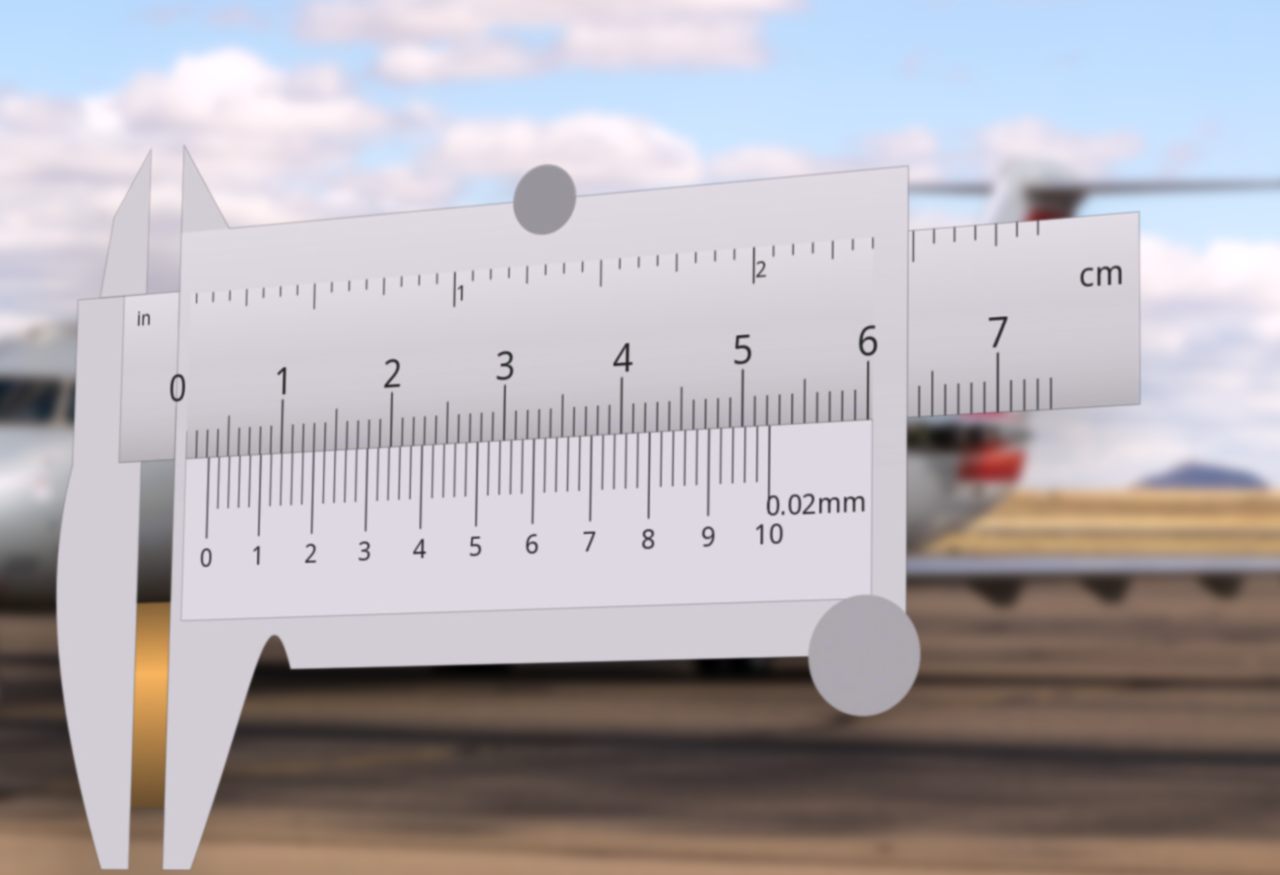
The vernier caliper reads 3.2 mm
